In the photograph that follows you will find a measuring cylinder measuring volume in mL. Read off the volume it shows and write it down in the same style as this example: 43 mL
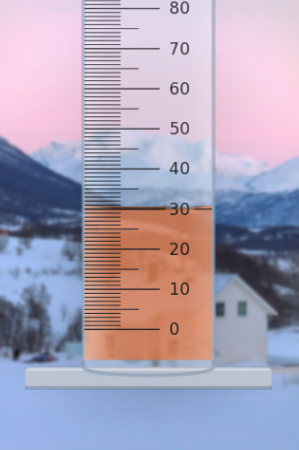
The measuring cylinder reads 30 mL
